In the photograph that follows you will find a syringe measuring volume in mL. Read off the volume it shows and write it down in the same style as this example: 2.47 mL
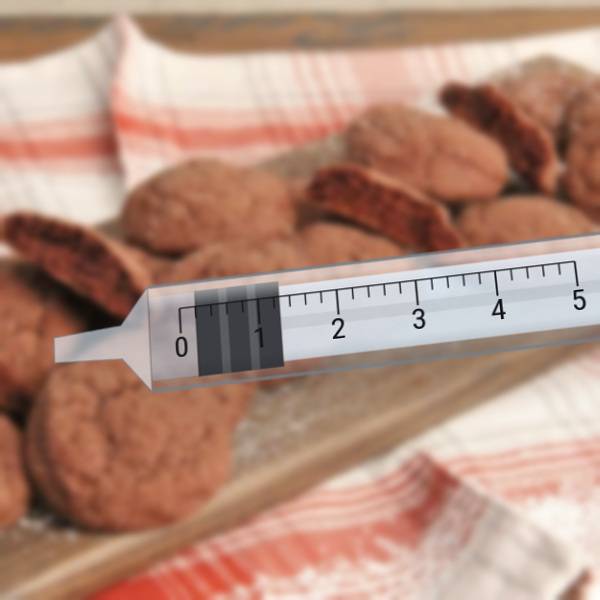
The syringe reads 0.2 mL
